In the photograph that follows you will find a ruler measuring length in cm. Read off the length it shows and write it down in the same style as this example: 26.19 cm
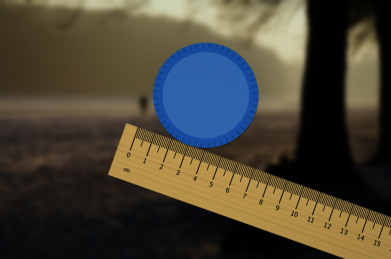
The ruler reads 6 cm
